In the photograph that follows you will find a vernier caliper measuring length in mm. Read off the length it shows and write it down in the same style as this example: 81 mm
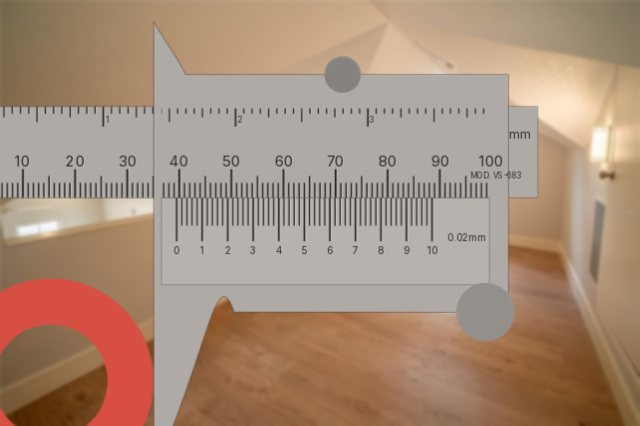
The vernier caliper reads 39.5 mm
